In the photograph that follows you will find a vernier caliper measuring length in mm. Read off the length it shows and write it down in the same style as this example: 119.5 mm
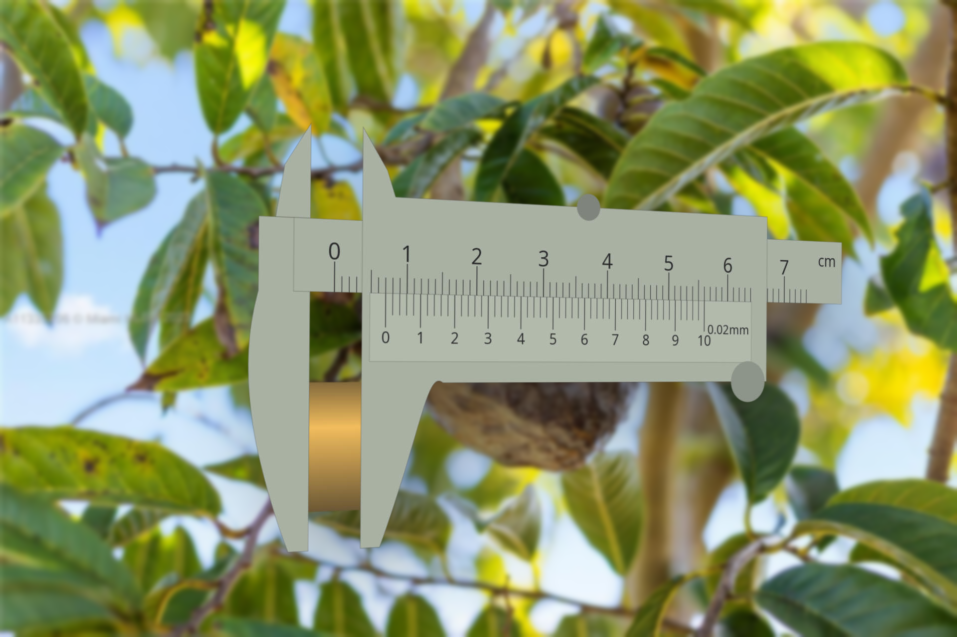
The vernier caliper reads 7.0 mm
